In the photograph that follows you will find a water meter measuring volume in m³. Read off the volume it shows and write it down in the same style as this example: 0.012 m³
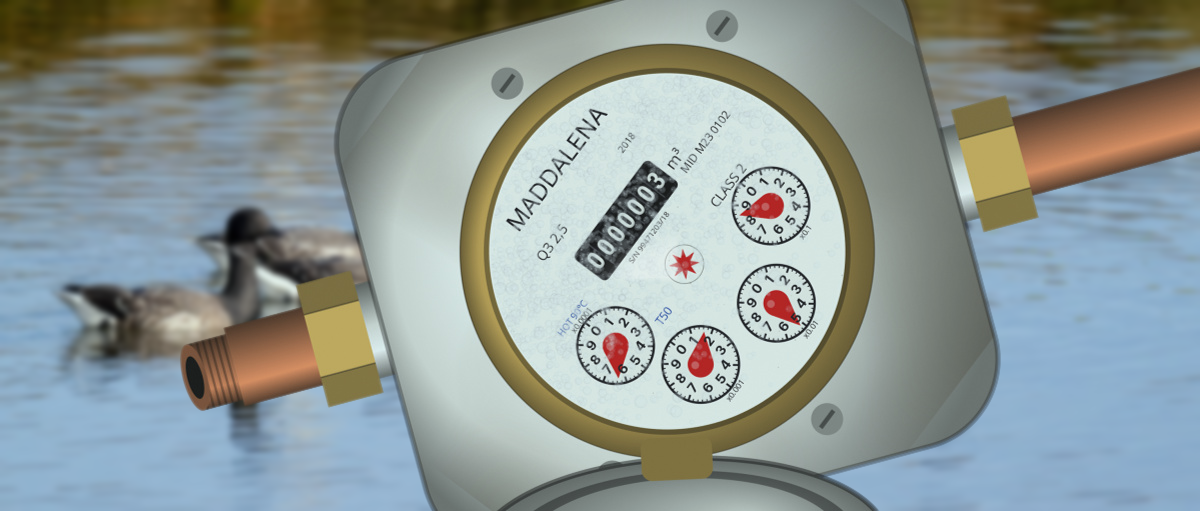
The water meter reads 3.8516 m³
